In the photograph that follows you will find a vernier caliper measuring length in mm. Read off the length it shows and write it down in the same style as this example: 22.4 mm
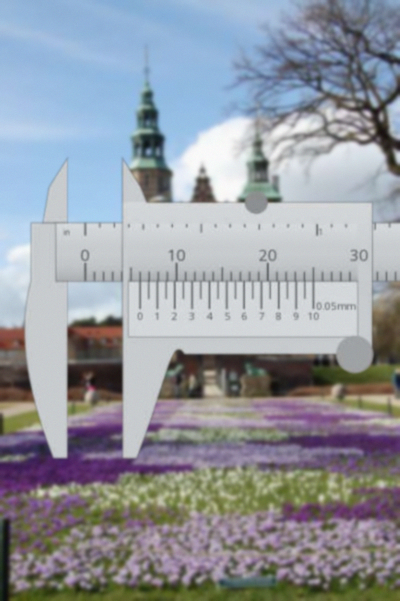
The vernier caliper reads 6.0 mm
